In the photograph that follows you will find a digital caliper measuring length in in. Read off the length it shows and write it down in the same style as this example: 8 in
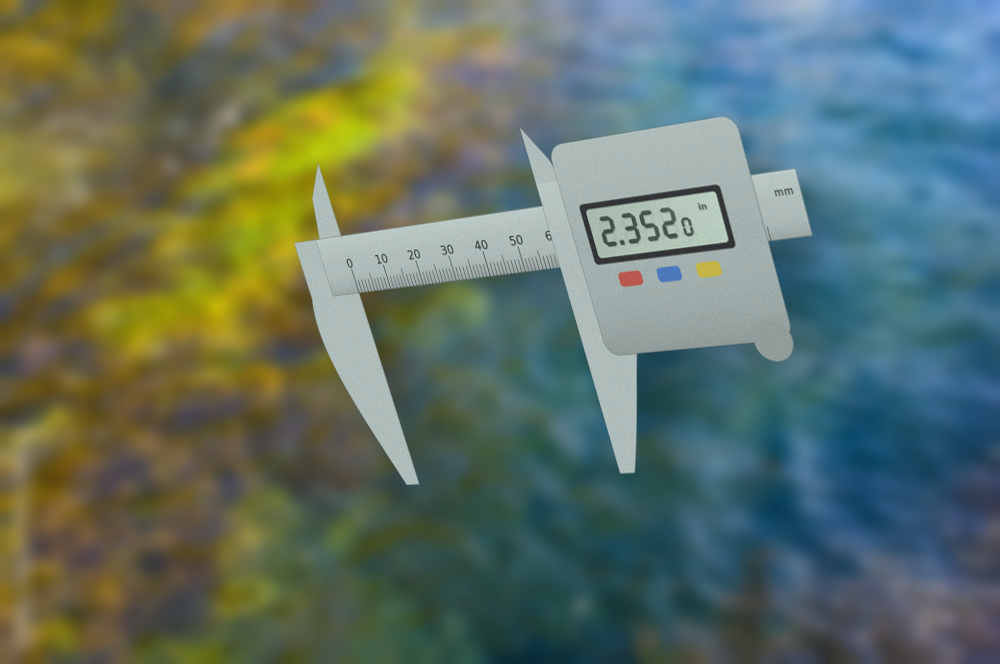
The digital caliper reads 2.3520 in
